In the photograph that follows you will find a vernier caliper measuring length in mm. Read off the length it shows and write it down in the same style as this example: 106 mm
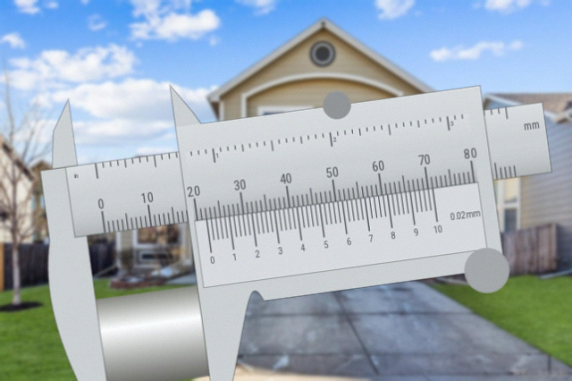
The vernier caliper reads 22.0 mm
